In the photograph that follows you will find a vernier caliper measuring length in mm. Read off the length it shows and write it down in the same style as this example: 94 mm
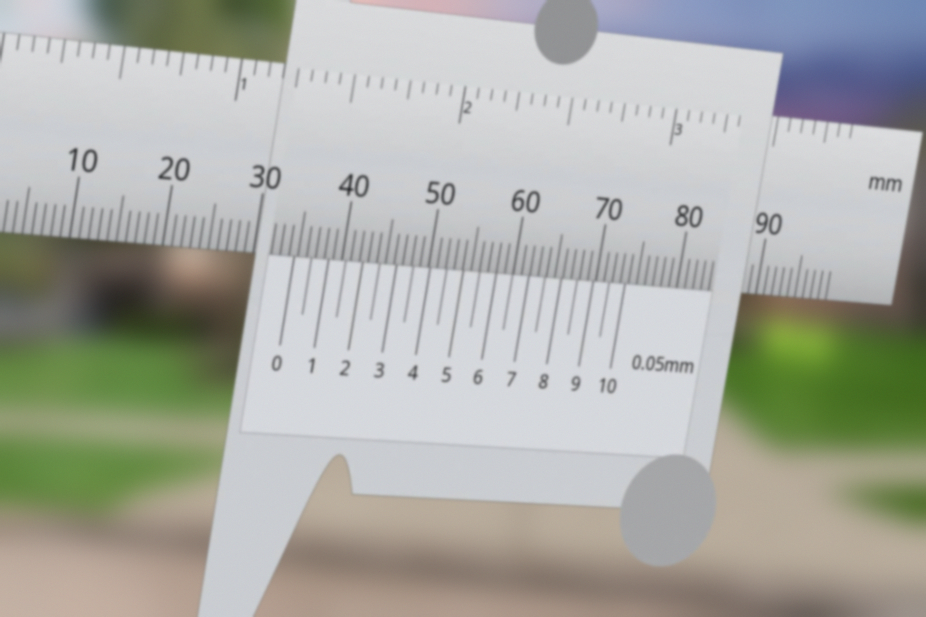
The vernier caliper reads 34.6 mm
